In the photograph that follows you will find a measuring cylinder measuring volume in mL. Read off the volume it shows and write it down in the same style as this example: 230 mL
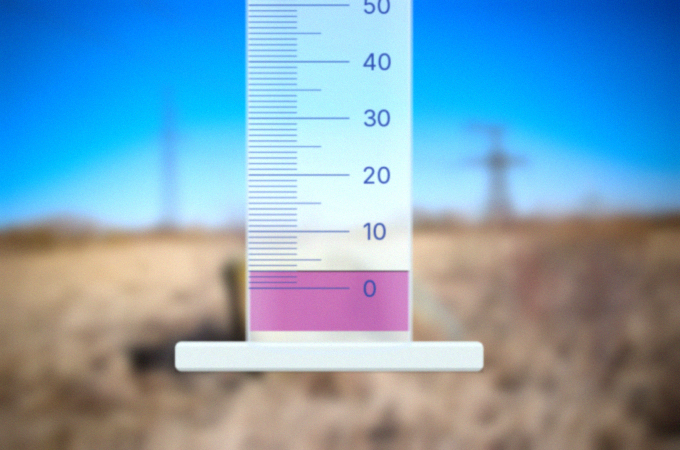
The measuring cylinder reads 3 mL
